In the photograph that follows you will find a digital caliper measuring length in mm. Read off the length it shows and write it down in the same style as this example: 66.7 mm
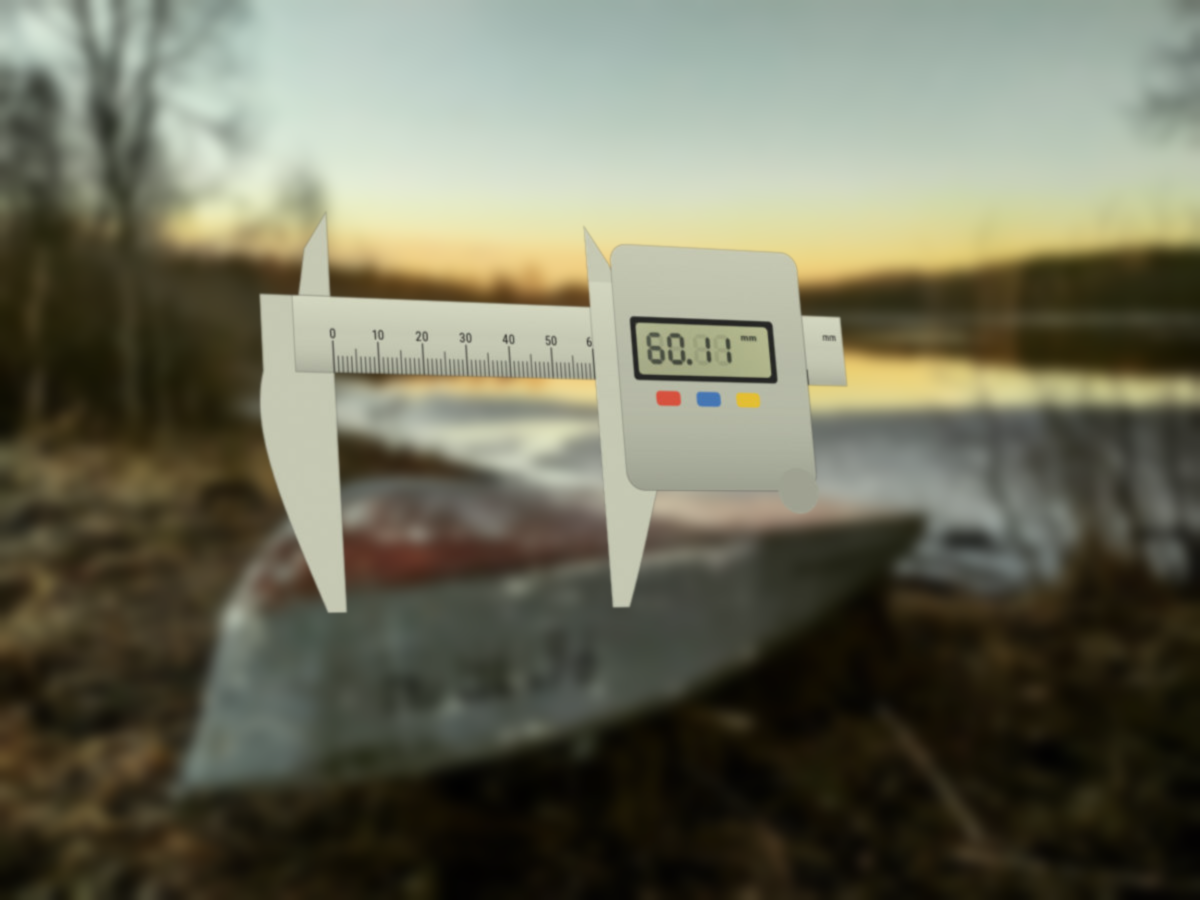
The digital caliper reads 60.11 mm
